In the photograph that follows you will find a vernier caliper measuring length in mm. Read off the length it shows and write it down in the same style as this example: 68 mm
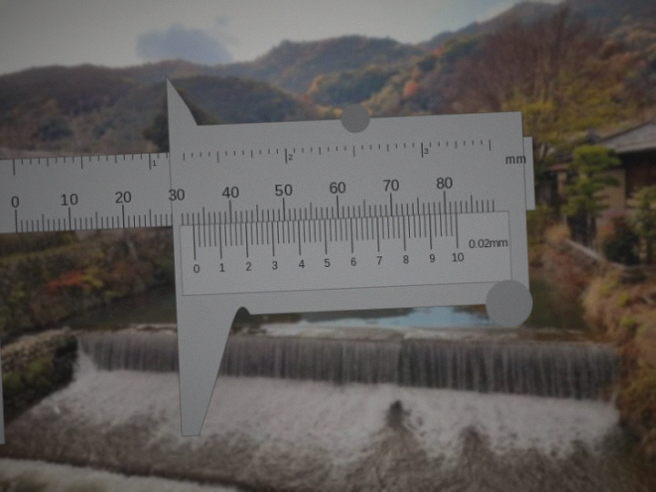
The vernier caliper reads 33.0 mm
